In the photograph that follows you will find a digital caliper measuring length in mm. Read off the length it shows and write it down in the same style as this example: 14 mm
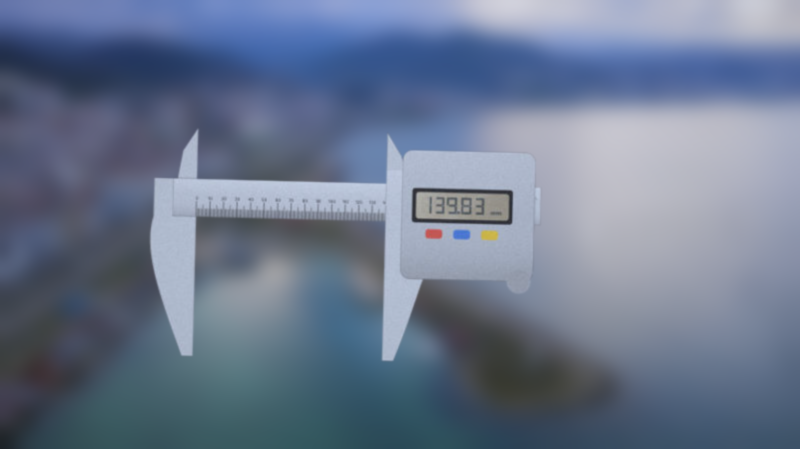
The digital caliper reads 139.83 mm
